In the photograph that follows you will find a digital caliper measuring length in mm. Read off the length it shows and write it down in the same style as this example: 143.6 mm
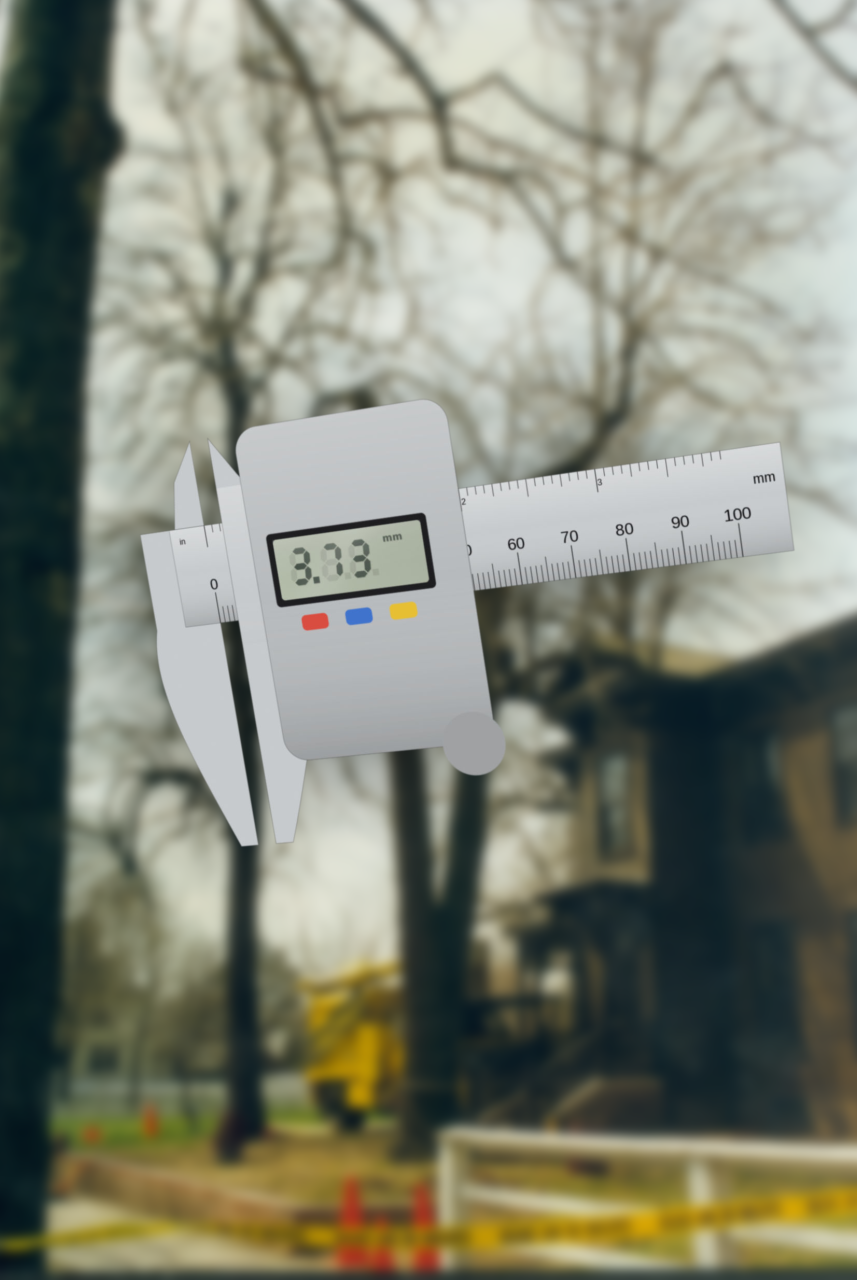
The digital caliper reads 3.73 mm
